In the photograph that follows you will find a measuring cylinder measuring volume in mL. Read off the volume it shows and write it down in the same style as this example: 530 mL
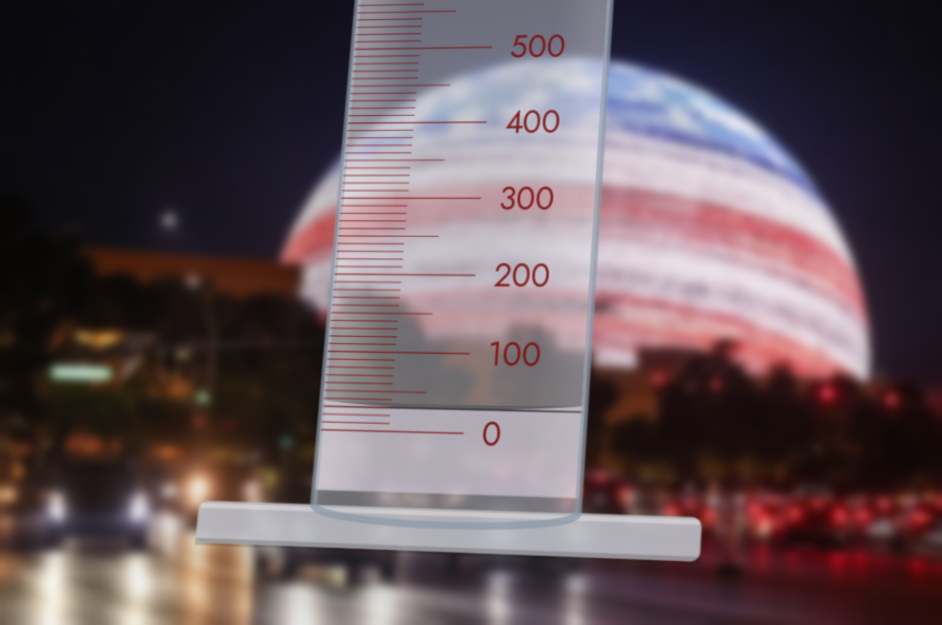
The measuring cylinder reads 30 mL
